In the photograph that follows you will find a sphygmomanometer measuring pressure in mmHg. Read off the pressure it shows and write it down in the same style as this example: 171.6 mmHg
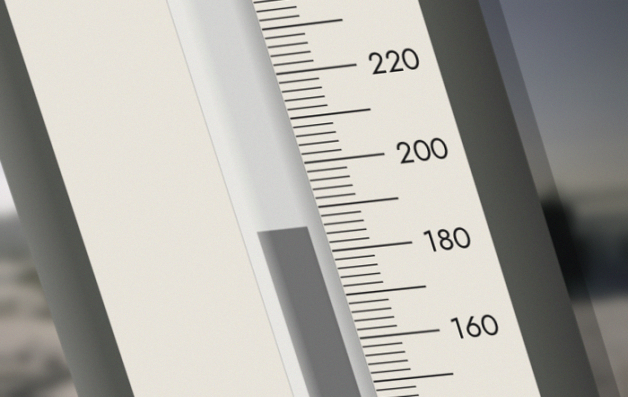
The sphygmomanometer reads 186 mmHg
